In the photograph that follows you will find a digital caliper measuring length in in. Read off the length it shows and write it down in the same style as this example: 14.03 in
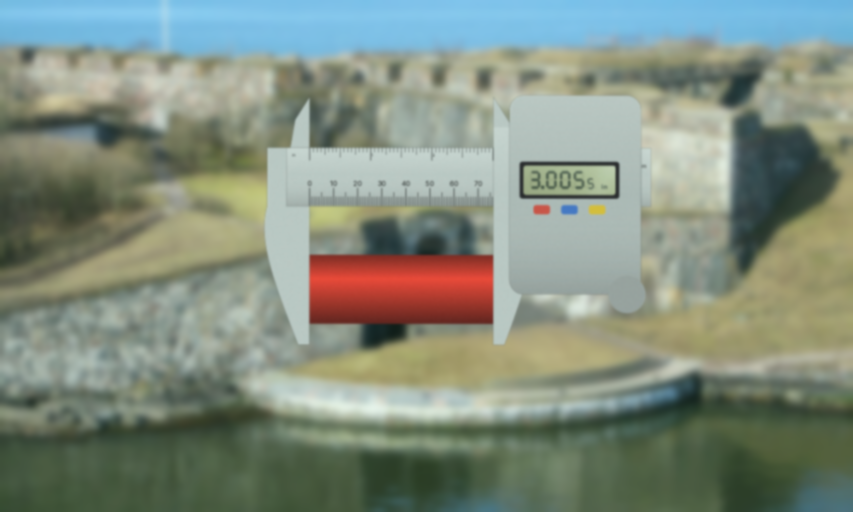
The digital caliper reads 3.0055 in
